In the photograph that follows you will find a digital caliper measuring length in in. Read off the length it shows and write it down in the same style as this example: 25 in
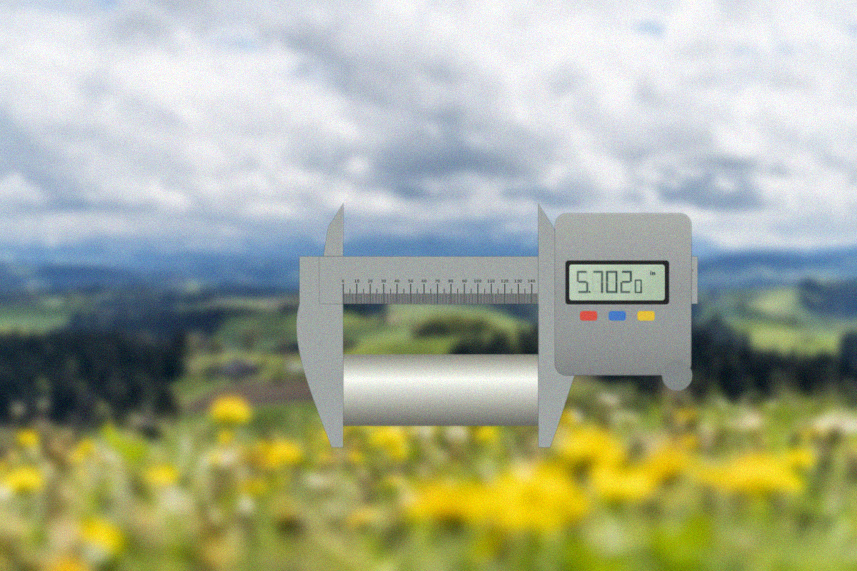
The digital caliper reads 5.7020 in
